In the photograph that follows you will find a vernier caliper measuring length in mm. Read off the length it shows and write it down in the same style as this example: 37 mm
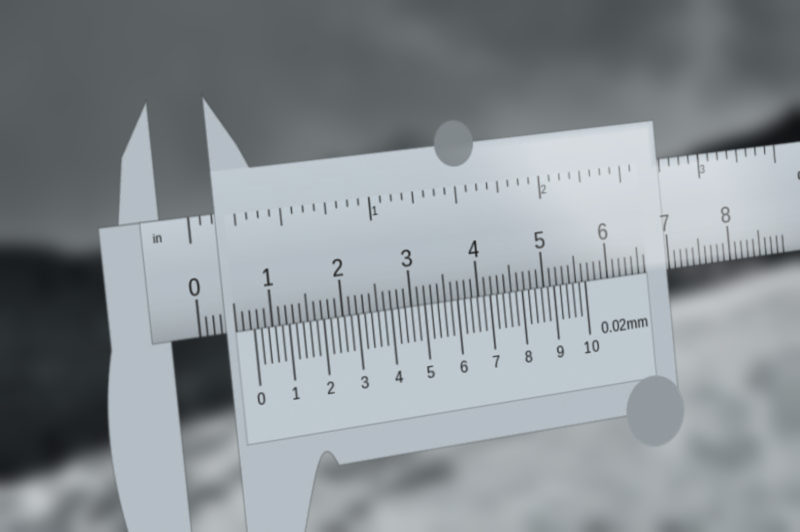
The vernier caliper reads 7.5 mm
